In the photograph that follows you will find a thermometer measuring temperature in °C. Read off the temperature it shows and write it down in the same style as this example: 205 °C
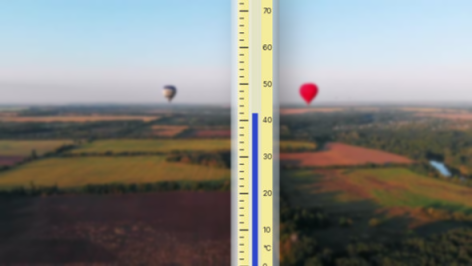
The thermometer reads 42 °C
